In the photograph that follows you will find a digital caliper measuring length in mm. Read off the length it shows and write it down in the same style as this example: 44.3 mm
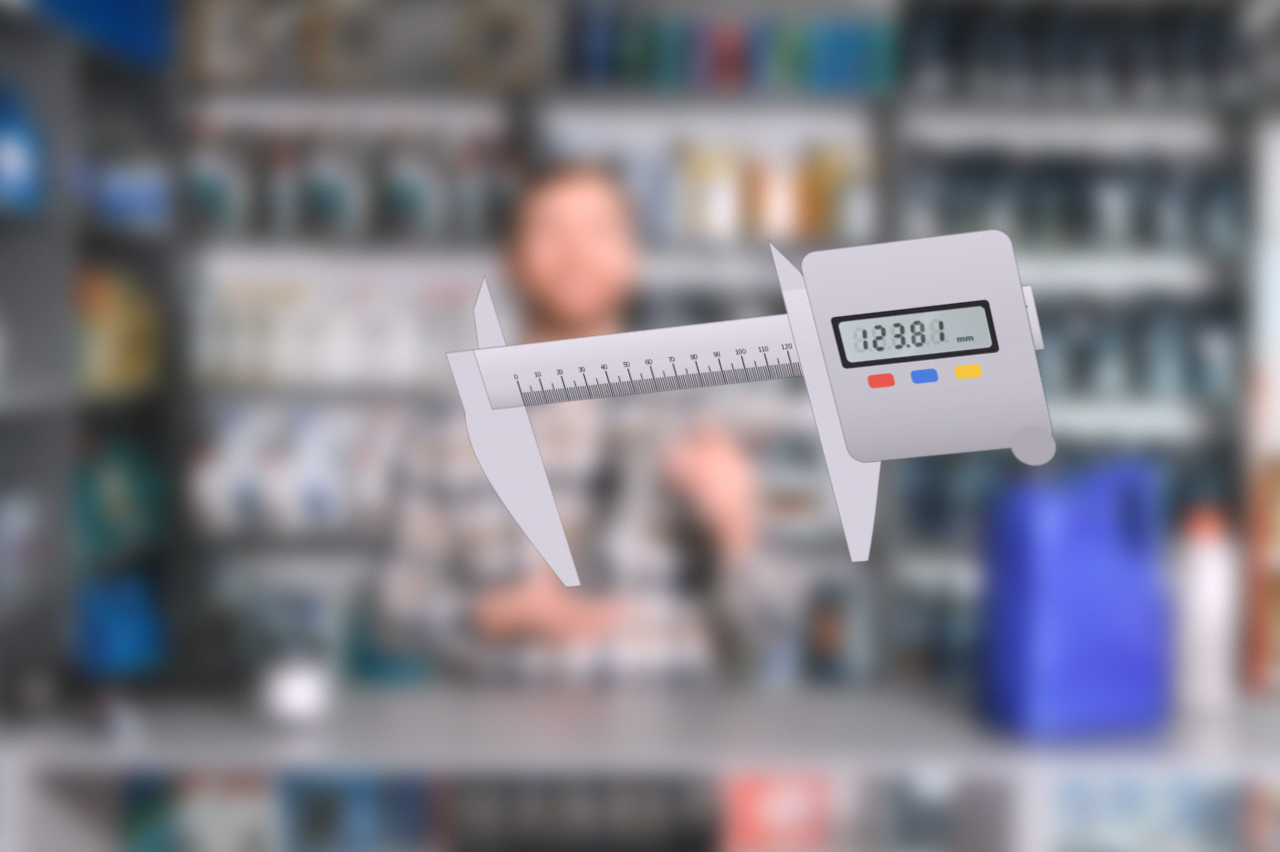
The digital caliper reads 123.81 mm
